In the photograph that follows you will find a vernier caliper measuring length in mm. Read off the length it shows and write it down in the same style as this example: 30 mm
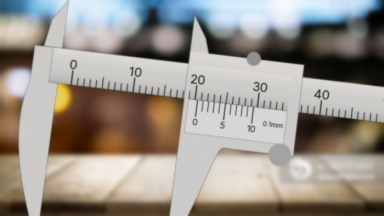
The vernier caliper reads 20.4 mm
